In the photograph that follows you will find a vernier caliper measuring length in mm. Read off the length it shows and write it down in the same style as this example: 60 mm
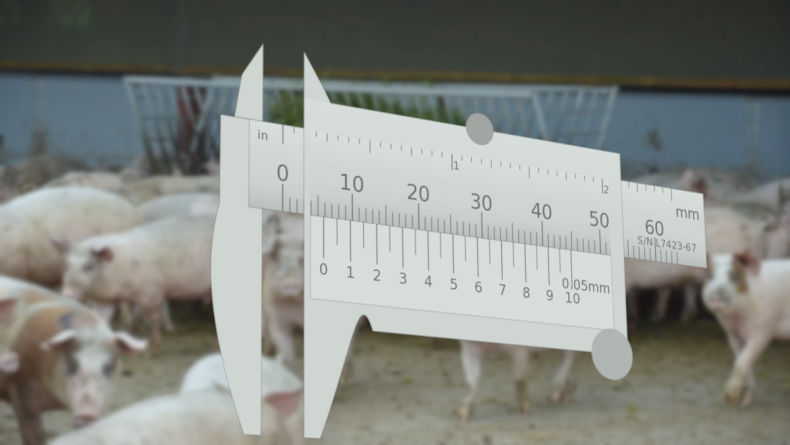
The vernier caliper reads 5.8 mm
